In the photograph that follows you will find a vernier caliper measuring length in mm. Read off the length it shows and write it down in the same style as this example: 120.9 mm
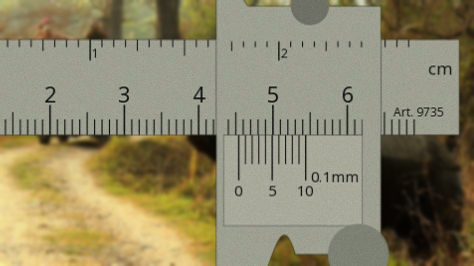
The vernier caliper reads 45.4 mm
